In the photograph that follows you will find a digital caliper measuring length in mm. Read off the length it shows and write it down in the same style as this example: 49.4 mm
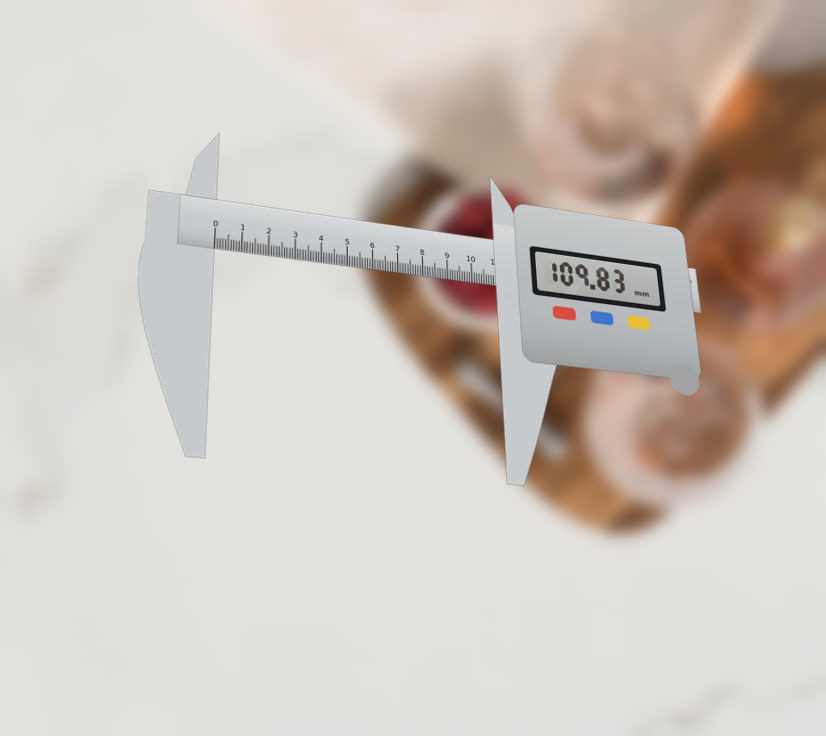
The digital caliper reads 109.83 mm
